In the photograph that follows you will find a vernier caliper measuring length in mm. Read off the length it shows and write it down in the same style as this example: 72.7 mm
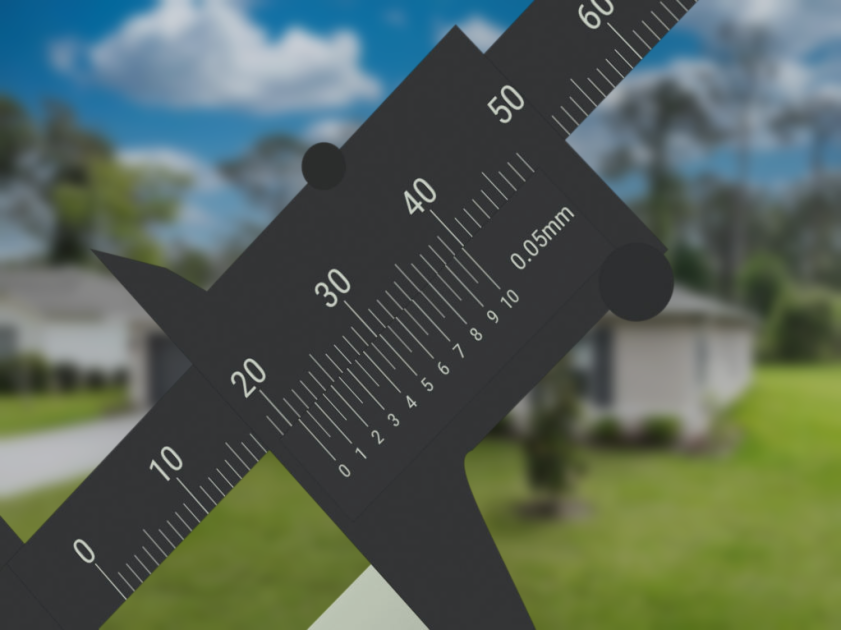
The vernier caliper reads 20.8 mm
